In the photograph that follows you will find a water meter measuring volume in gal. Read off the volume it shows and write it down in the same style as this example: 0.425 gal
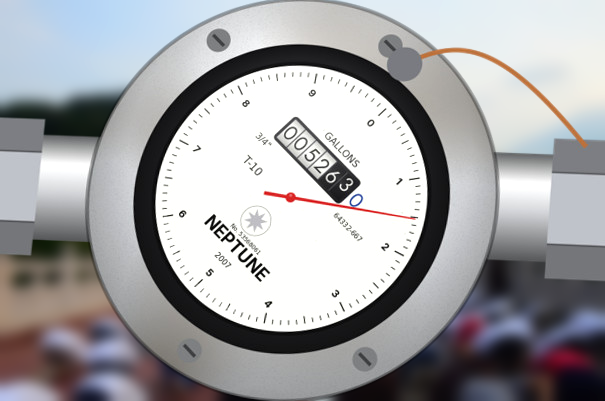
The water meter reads 52631.5 gal
